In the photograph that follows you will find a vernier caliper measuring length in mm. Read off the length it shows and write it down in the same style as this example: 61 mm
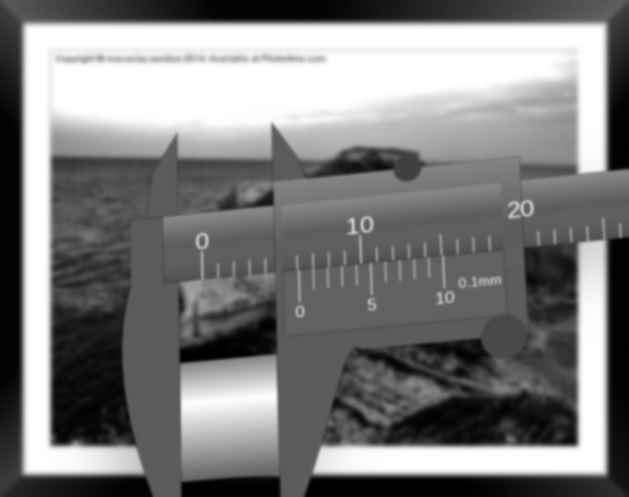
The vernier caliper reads 6.1 mm
